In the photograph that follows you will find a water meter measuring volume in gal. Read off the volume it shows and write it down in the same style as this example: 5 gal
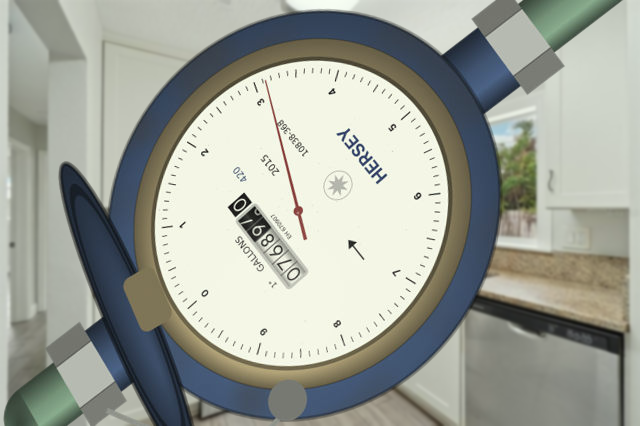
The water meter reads 768973.1 gal
